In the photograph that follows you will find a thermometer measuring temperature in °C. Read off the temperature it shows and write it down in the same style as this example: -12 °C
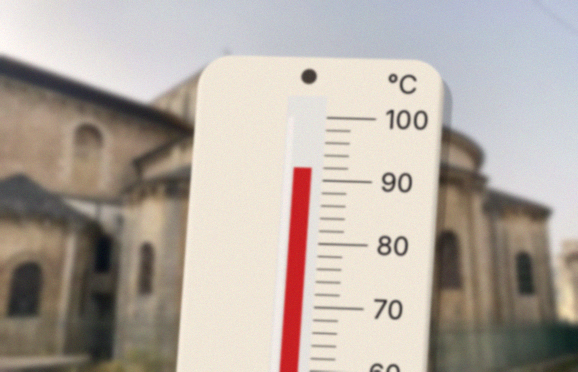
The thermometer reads 92 °C
